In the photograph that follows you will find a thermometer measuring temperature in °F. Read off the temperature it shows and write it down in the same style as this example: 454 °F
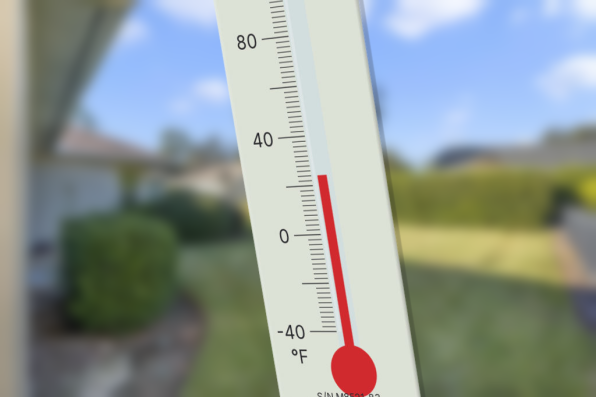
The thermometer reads 24 °F
